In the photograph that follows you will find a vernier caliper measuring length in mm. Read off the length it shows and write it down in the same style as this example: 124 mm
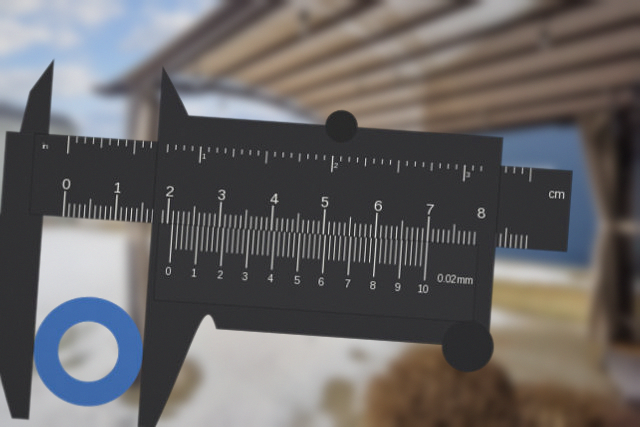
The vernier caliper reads 21.0 mm
